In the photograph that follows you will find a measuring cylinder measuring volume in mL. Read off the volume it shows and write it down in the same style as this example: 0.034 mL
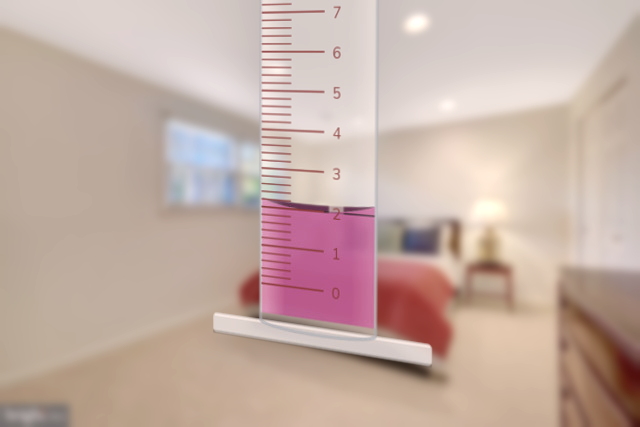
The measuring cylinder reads 2 mL
